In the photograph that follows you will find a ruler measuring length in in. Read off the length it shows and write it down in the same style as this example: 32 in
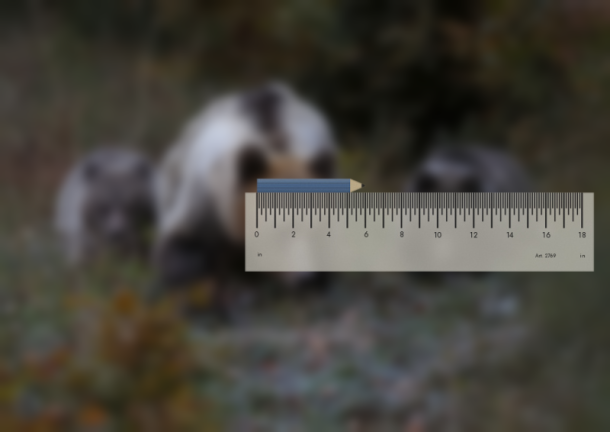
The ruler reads 6 in
